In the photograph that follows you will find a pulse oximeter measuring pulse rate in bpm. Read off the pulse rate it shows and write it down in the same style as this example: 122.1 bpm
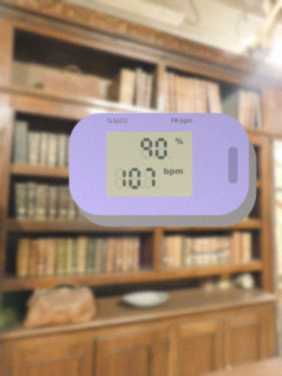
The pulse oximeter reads 107 bpm
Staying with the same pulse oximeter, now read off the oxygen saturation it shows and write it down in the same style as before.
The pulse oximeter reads 90 %
